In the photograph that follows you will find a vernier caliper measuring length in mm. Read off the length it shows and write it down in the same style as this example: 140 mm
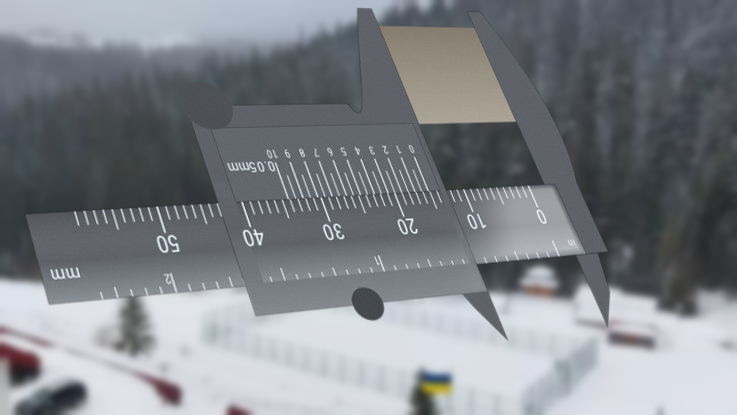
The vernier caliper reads 15.2 mm
